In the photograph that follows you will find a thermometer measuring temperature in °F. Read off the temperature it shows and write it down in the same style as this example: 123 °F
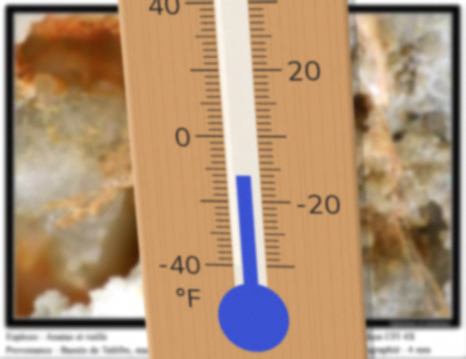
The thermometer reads -12 °F
